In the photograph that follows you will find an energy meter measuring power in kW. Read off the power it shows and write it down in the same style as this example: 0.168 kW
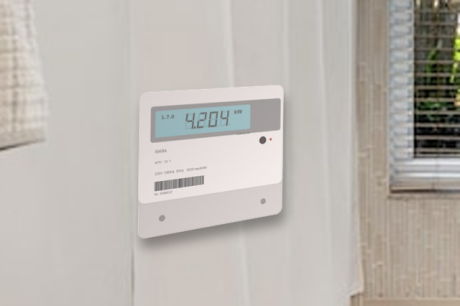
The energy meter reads 4.204 kW
